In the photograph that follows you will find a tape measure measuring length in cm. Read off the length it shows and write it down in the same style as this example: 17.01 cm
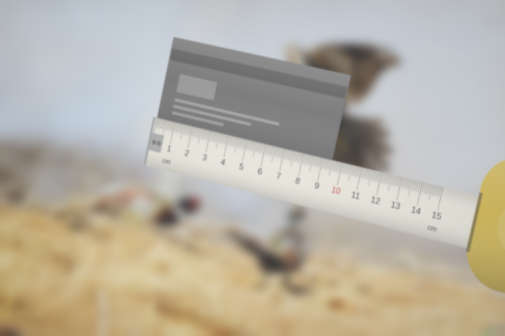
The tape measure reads 9.5 cm
